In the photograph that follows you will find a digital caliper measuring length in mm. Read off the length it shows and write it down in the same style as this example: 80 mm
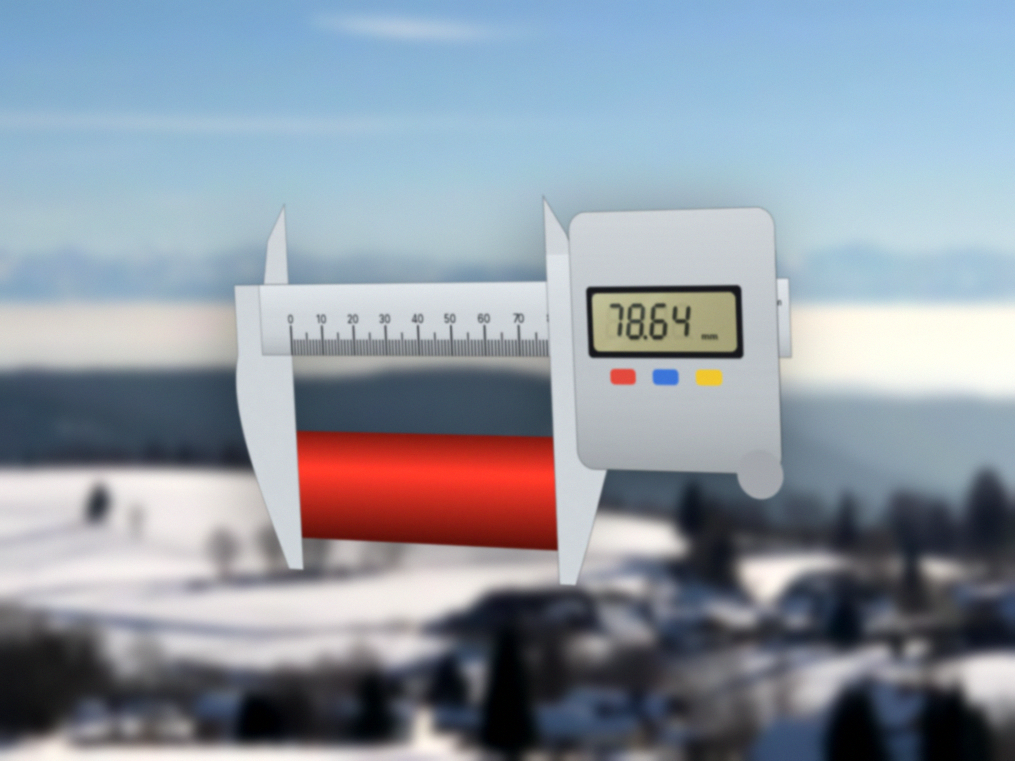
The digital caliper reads 78.64 mm
